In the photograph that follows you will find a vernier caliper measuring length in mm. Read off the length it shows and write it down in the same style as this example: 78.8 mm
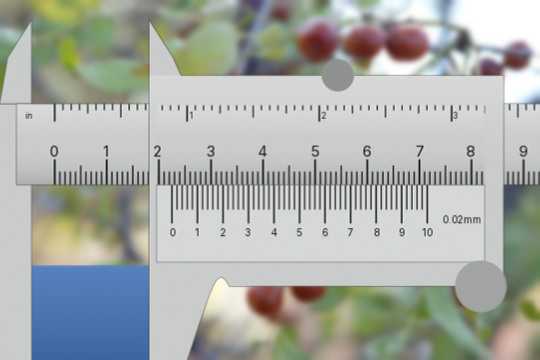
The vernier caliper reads 22.5 mm
